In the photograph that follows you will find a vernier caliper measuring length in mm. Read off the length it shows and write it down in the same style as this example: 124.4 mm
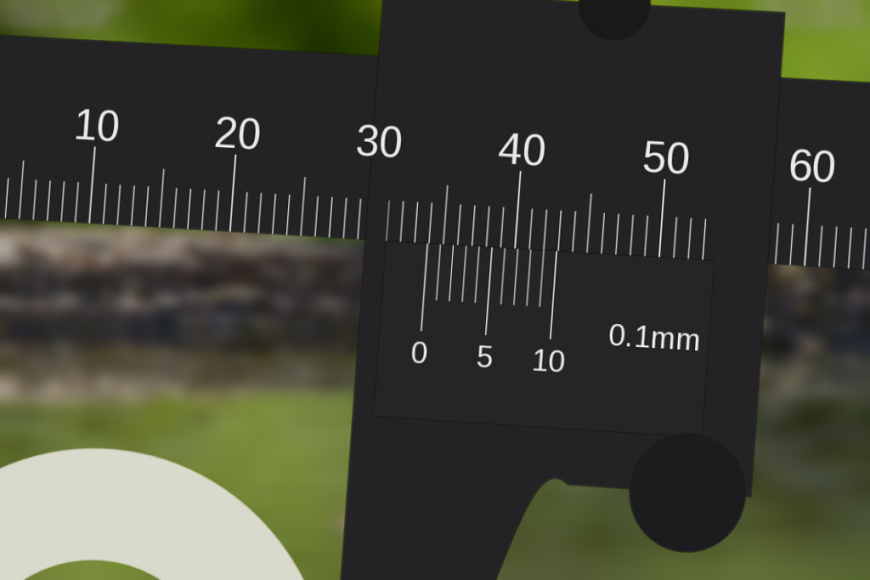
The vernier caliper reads 33.9 mm
